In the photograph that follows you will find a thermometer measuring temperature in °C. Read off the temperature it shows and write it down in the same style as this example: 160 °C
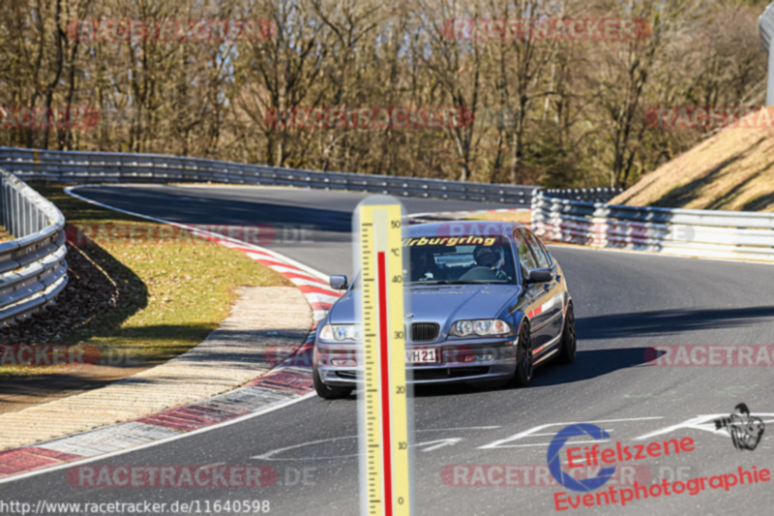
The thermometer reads 45 °C
